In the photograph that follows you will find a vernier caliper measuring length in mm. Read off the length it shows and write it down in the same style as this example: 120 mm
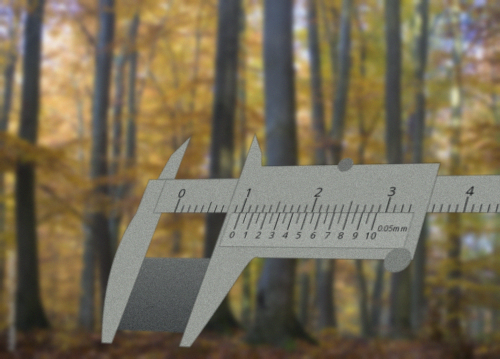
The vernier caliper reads 9.8 mm
